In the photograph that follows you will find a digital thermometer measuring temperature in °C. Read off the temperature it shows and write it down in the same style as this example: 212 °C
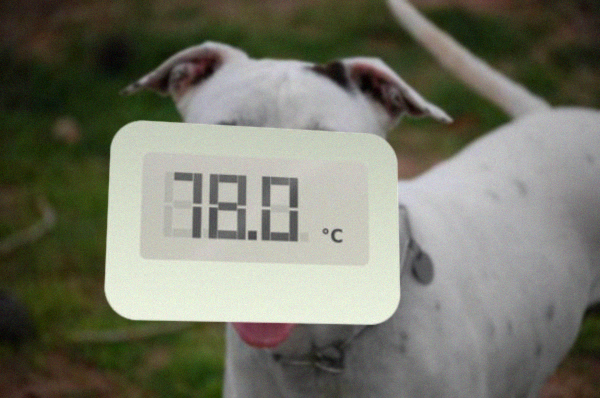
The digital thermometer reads 78.0 °C
